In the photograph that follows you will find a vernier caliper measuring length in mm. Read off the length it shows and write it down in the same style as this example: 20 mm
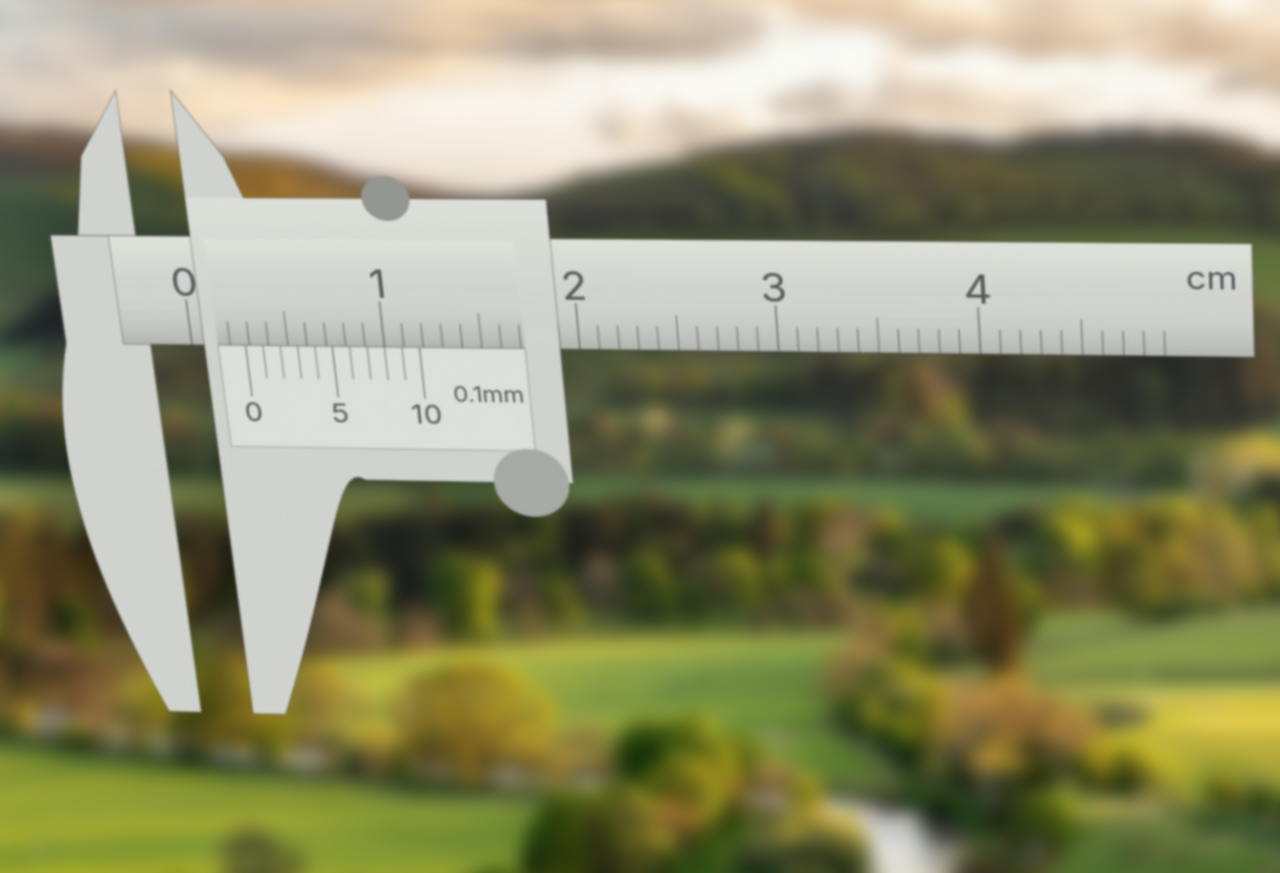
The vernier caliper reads 2.8 mm
